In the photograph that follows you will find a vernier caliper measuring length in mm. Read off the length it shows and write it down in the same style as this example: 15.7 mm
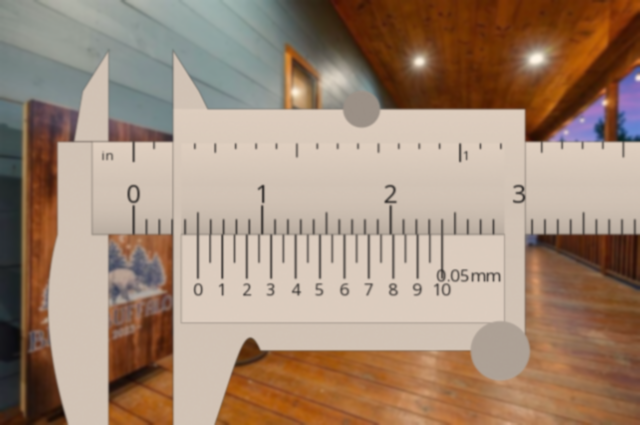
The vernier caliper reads 5.0 mm
